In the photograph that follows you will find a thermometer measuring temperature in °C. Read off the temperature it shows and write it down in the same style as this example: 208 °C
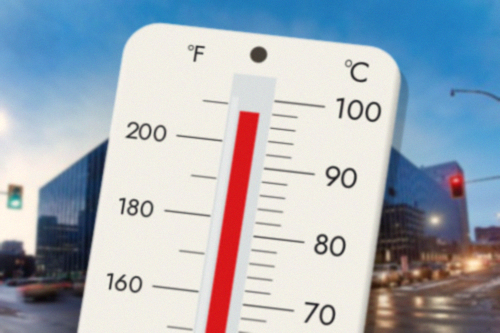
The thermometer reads 98 °C
